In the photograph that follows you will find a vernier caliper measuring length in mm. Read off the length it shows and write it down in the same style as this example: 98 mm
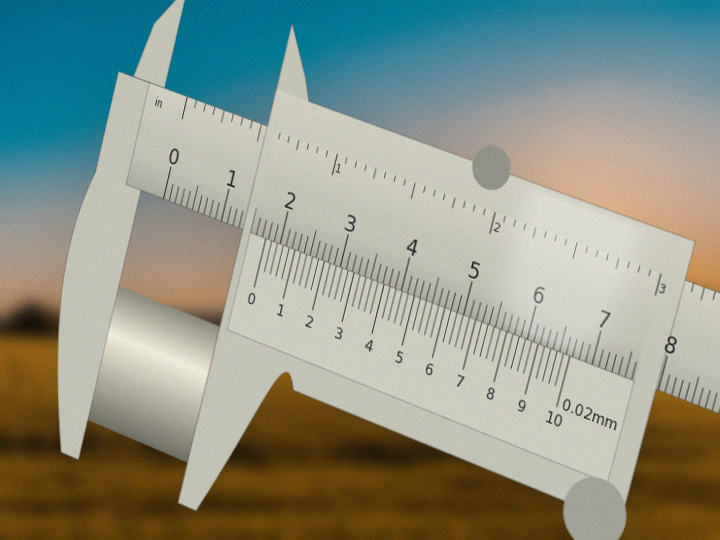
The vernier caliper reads 17.6 mm
